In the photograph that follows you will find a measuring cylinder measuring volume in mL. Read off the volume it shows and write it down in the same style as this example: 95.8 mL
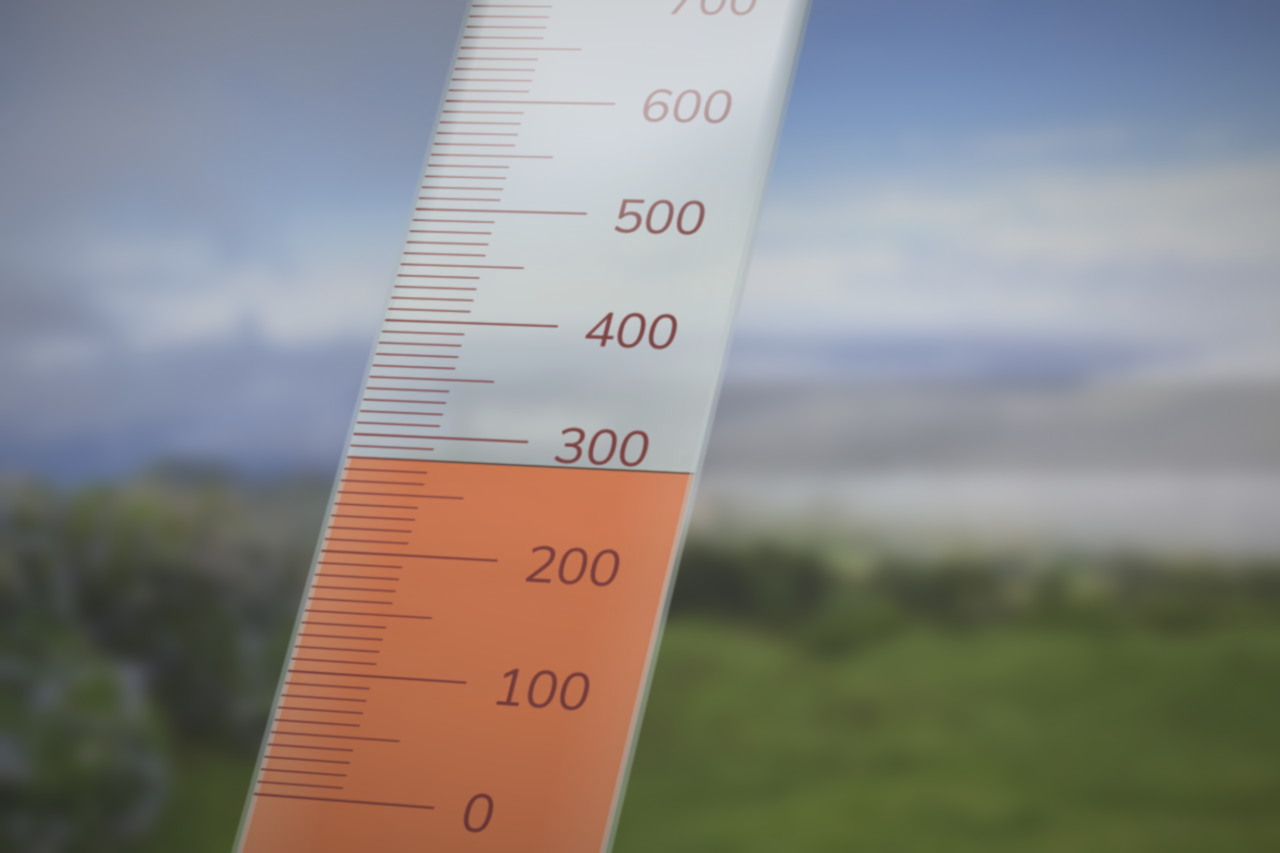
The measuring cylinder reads 280 mL
